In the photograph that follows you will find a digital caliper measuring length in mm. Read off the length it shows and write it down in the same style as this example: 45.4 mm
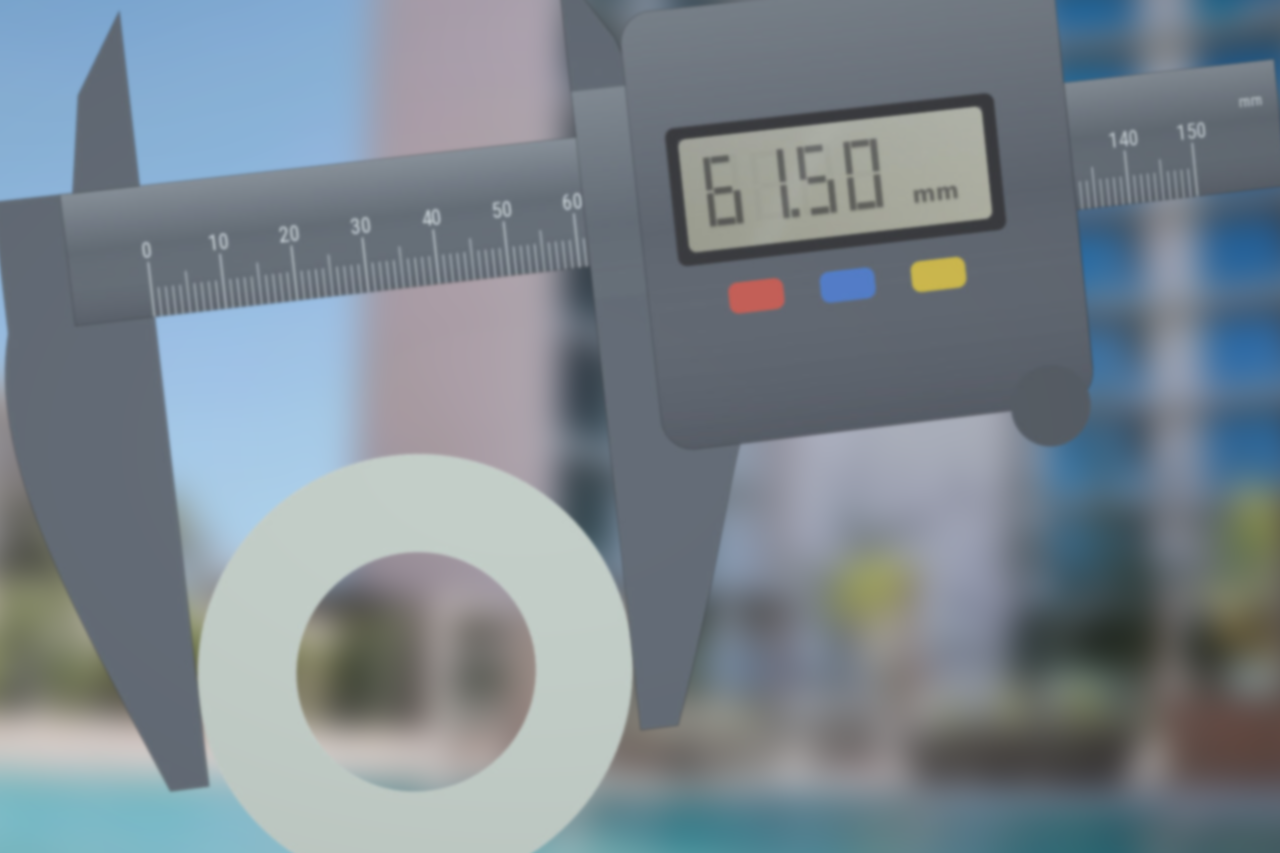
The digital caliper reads 61.50 mm
